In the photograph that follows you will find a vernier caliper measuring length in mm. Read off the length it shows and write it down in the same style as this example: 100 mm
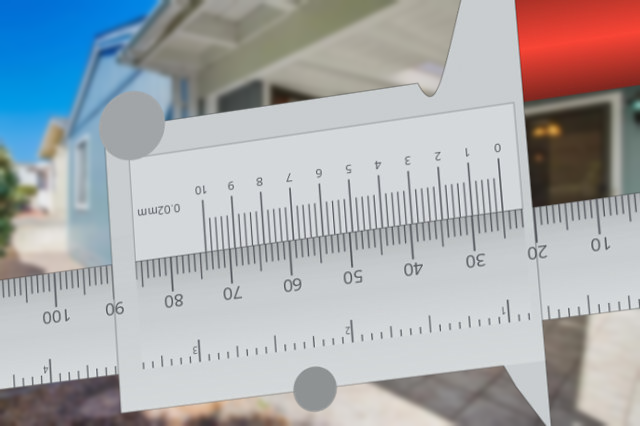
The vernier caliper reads 25.0 mm
